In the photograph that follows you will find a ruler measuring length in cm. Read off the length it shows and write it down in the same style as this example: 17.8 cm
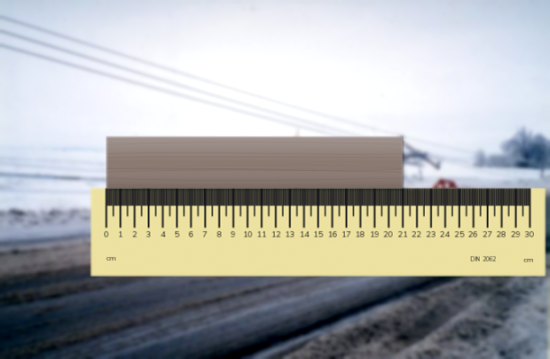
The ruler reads 21 cm
